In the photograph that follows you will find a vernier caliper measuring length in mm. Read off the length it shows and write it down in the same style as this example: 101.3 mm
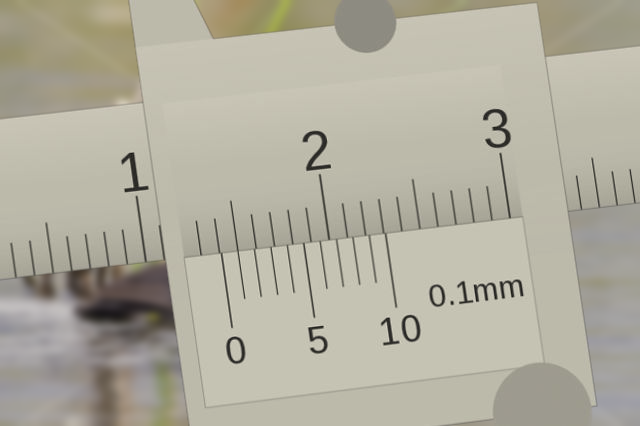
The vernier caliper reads 14.1 mm
